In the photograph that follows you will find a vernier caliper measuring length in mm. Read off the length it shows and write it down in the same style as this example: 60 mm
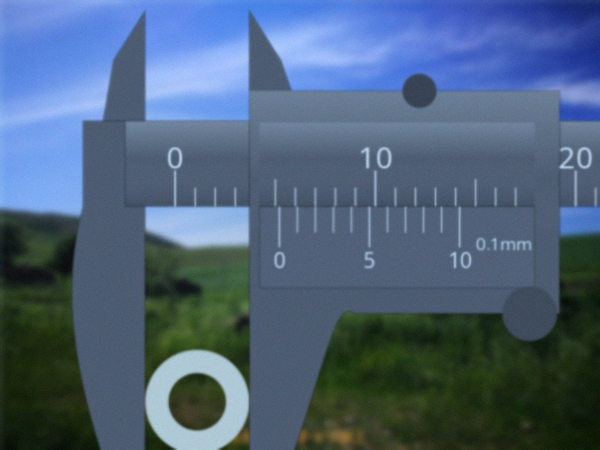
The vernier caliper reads 5.2 mm
